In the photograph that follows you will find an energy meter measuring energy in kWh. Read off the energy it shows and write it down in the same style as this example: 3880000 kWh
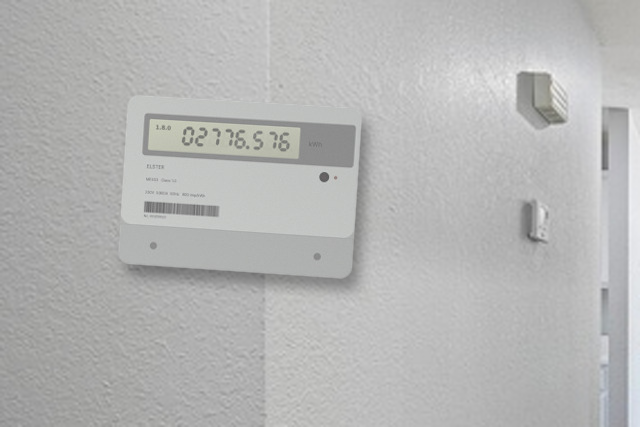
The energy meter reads 2776.576 kWh
